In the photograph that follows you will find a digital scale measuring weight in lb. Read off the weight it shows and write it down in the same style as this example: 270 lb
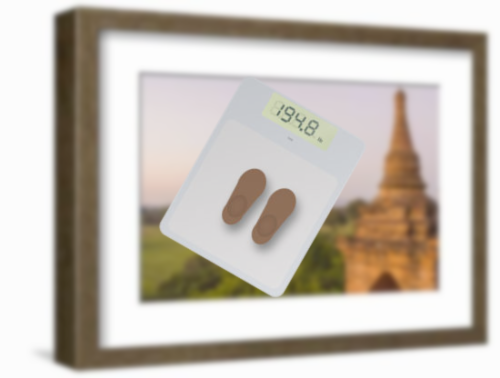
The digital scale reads 194.8 lb
